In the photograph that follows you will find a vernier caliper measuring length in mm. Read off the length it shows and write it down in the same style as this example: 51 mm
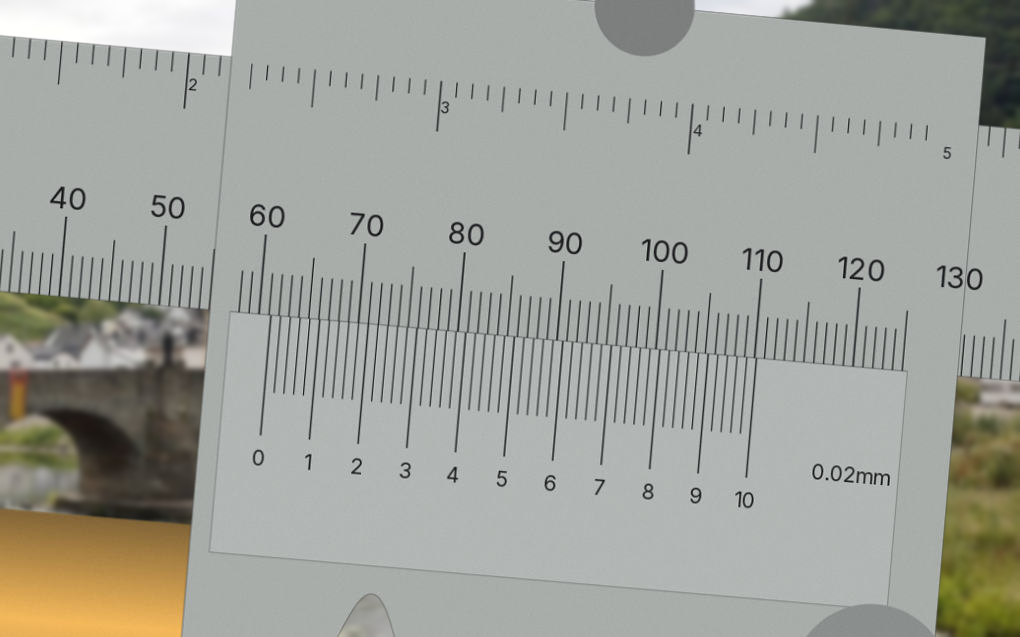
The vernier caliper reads 61.2 mm
